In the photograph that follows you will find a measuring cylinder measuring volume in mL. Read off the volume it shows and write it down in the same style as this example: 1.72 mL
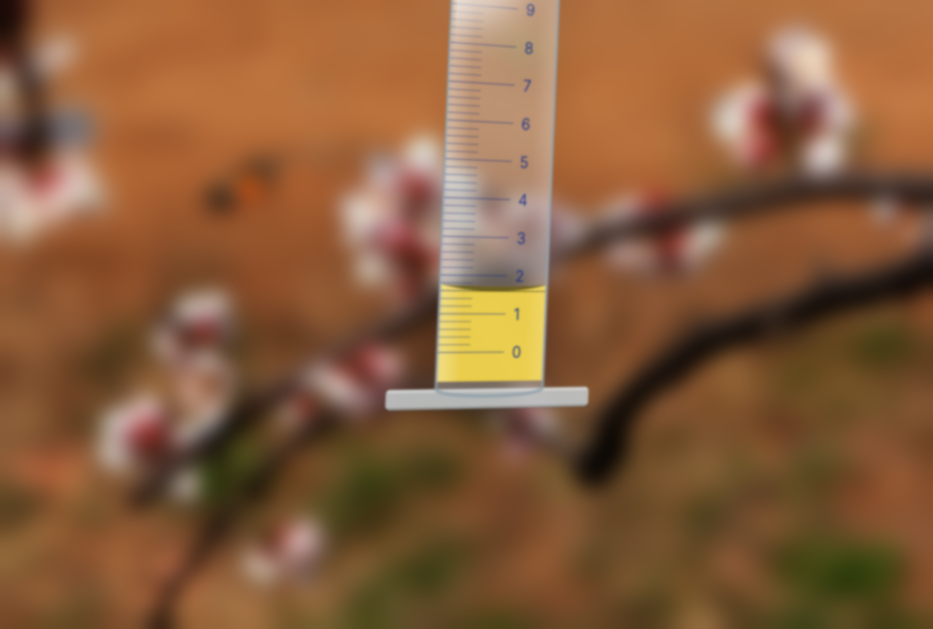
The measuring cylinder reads 1.6 mL
